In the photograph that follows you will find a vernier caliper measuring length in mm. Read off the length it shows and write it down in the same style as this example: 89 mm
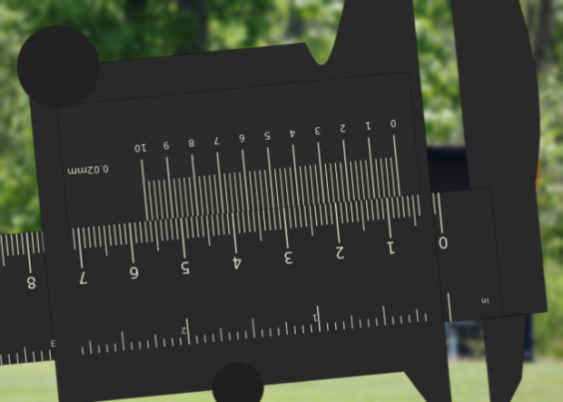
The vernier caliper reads 7.5 mm
